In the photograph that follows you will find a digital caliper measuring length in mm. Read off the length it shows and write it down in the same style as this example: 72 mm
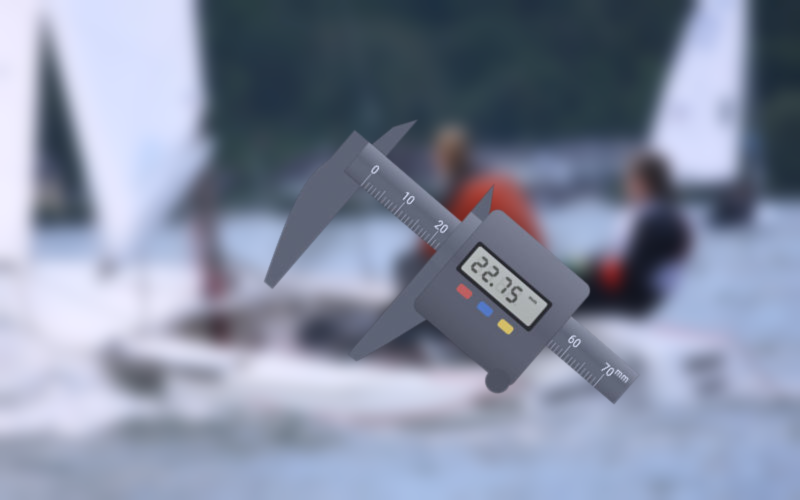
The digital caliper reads 22.75 mm
